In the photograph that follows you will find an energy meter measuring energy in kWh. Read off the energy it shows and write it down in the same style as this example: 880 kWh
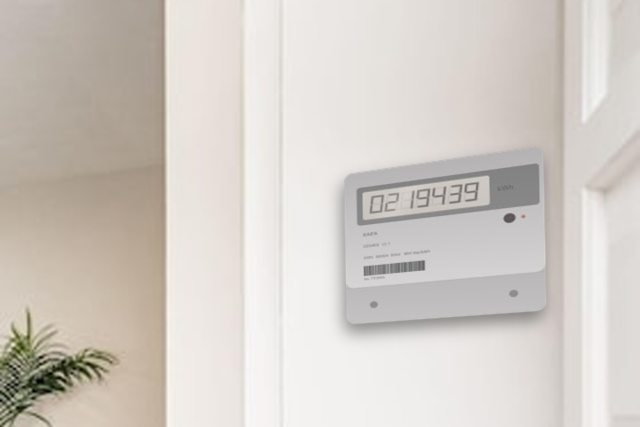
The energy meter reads 219439 kWh
